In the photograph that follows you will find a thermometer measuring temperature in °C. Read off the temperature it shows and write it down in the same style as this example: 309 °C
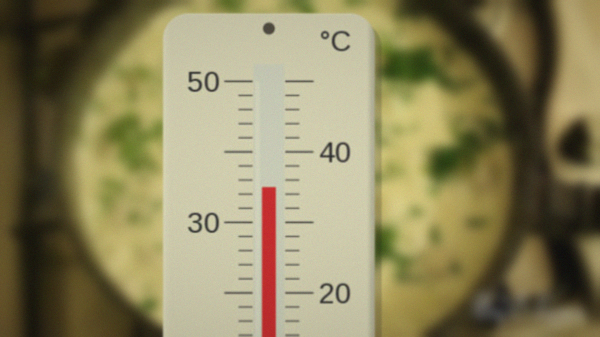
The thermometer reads 35 °C
